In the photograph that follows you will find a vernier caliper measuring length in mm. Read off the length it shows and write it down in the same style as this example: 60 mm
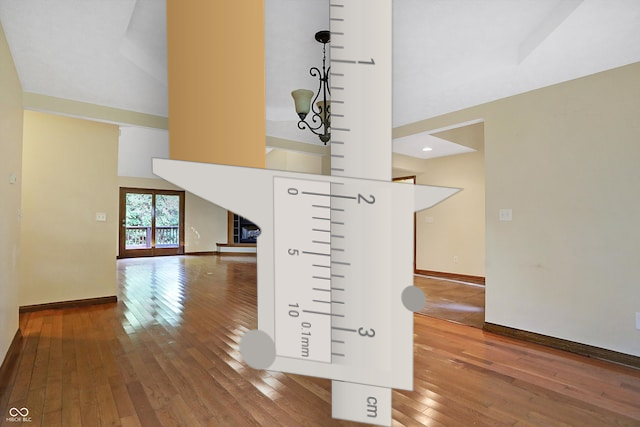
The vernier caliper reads 20.0 mm
